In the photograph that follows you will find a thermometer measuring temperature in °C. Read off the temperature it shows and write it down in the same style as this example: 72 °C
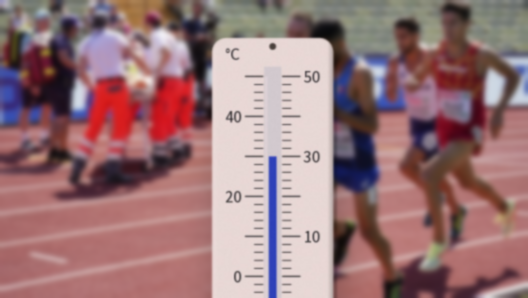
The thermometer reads 30 °C
